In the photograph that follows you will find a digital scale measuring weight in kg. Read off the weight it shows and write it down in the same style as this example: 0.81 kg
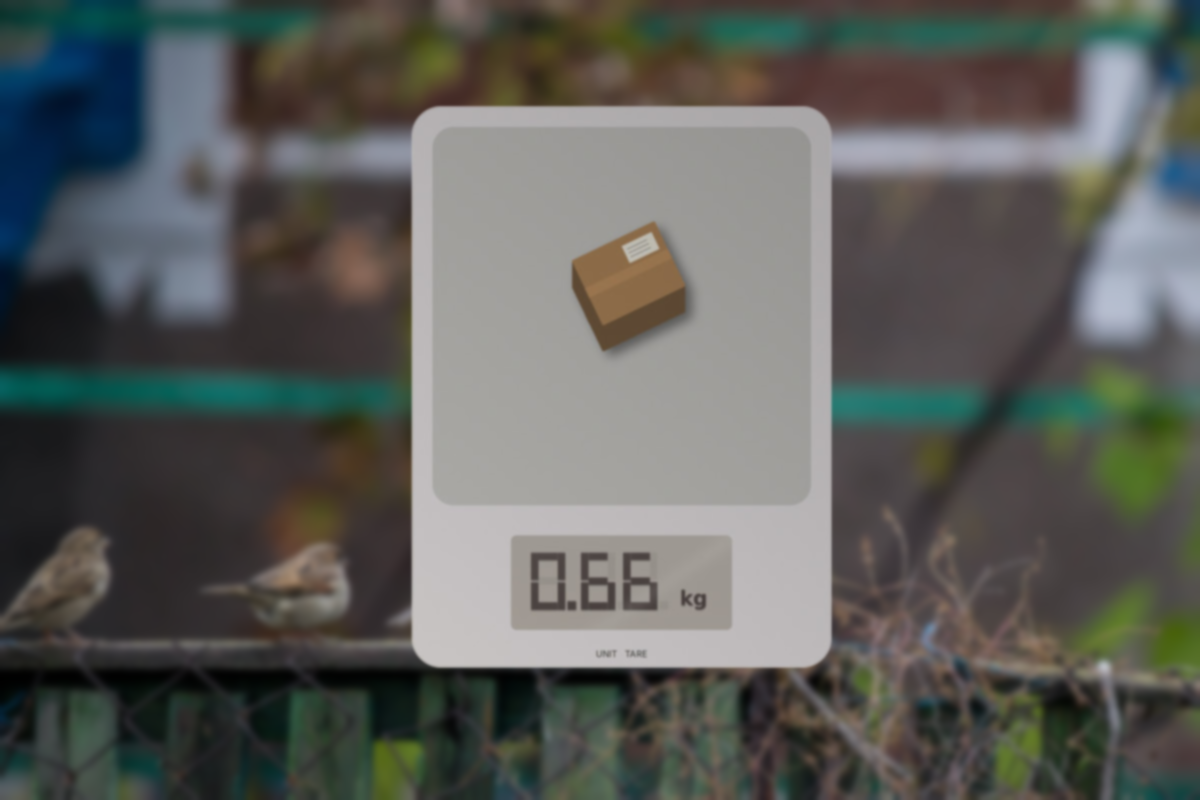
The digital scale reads 0.66 kg
